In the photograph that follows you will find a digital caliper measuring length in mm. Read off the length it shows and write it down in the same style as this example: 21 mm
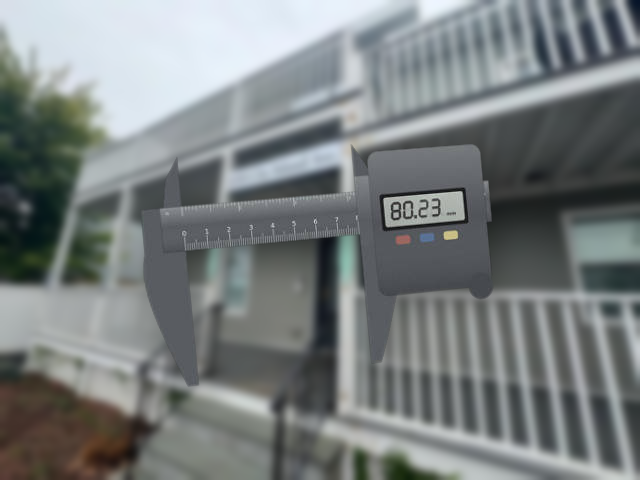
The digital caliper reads 80.23 mm
